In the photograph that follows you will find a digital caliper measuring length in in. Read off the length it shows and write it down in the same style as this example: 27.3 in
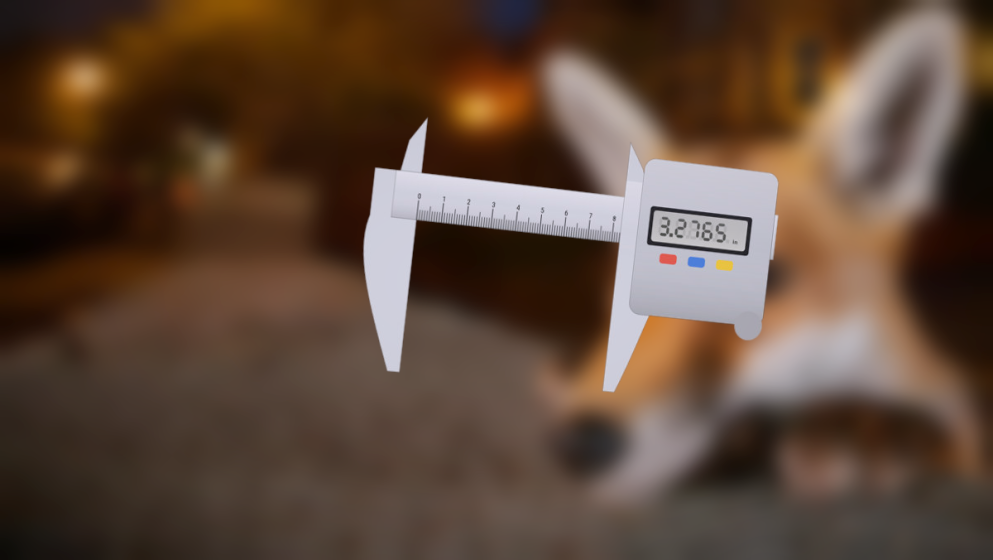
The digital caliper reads 3.2765 in
